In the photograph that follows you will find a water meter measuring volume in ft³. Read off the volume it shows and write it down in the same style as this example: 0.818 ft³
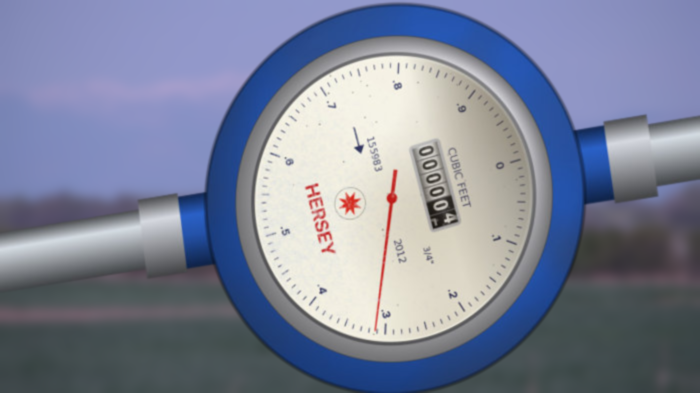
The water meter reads 4.31 ft³
